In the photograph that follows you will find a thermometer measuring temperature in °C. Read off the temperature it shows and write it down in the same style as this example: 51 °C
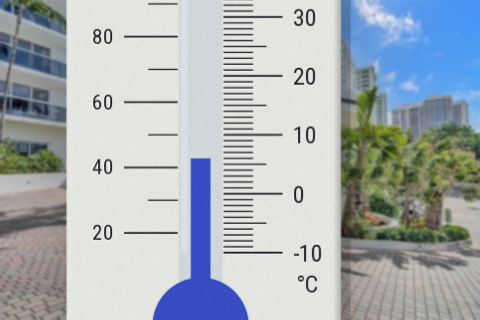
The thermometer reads 6 °C
